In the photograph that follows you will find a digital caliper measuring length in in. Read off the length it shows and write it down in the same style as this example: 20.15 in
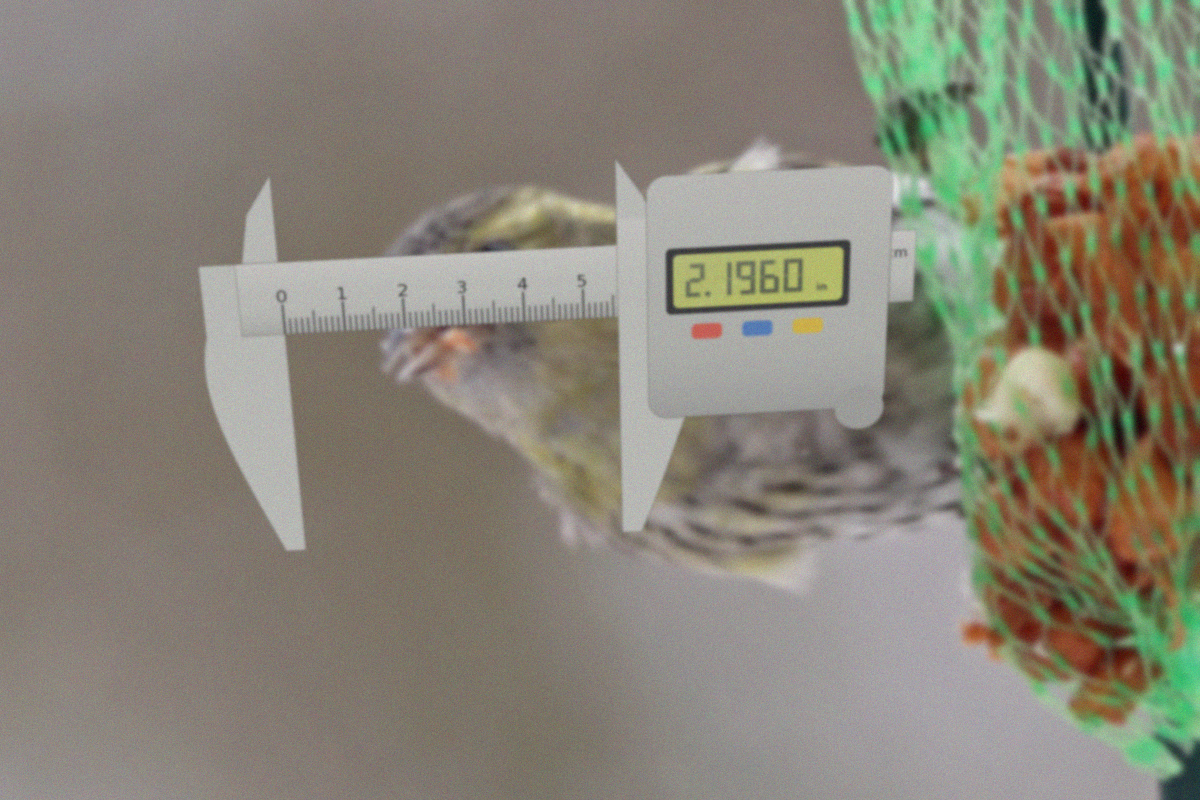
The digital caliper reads 2.1960 in
